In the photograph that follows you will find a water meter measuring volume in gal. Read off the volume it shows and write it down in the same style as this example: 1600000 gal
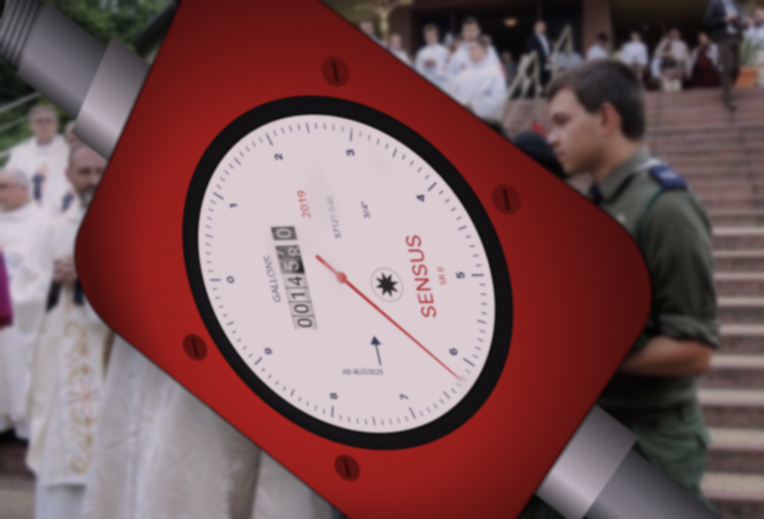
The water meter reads 14576.2 gal
